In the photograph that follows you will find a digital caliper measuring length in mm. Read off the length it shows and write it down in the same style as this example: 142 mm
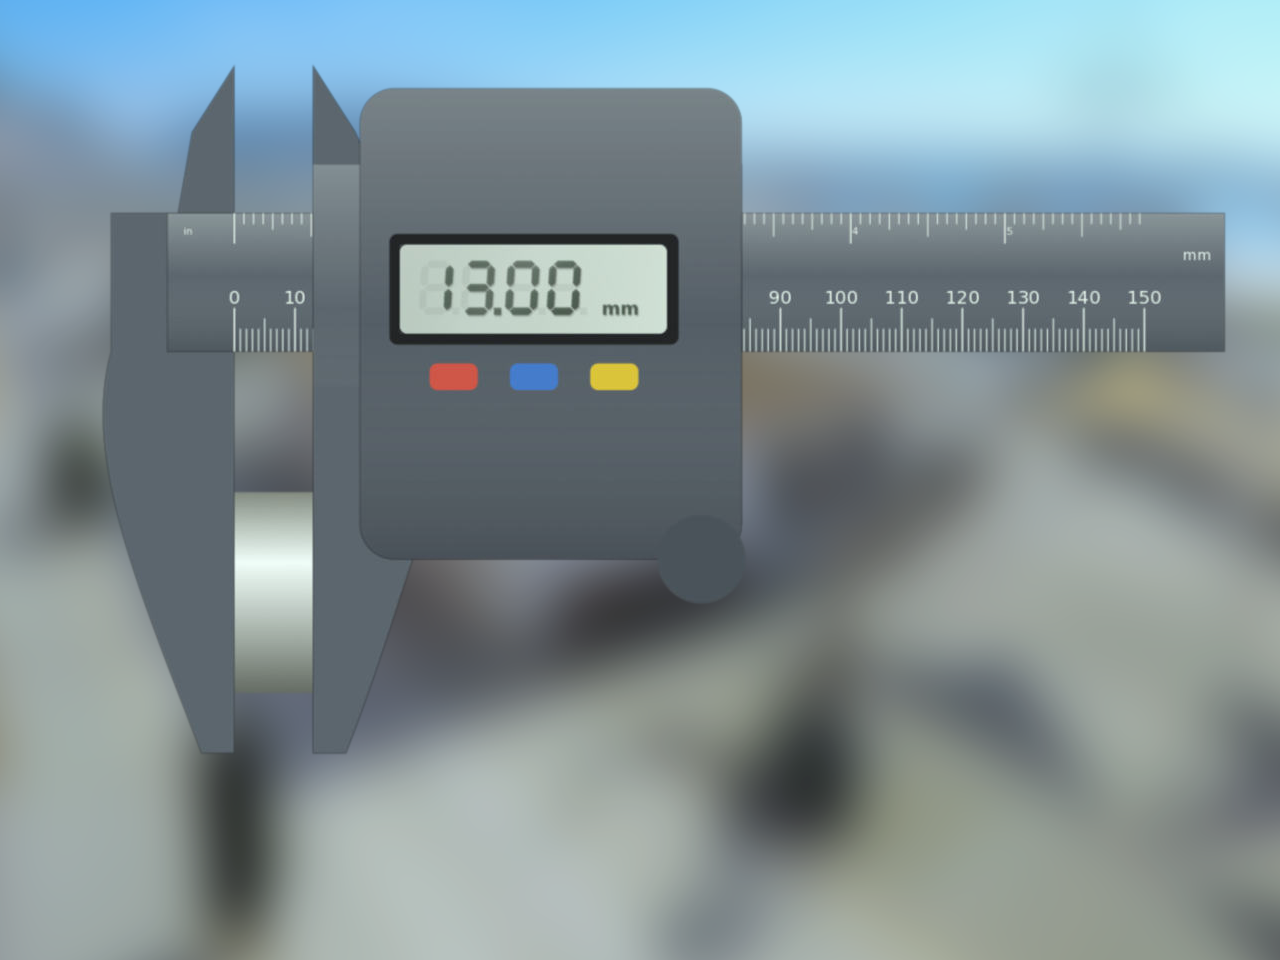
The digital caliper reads 13.00 mm
